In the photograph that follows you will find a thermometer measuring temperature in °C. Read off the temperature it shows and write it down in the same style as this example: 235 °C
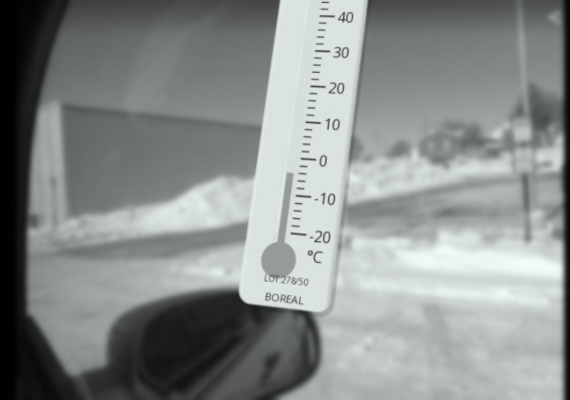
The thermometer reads -4 °C
